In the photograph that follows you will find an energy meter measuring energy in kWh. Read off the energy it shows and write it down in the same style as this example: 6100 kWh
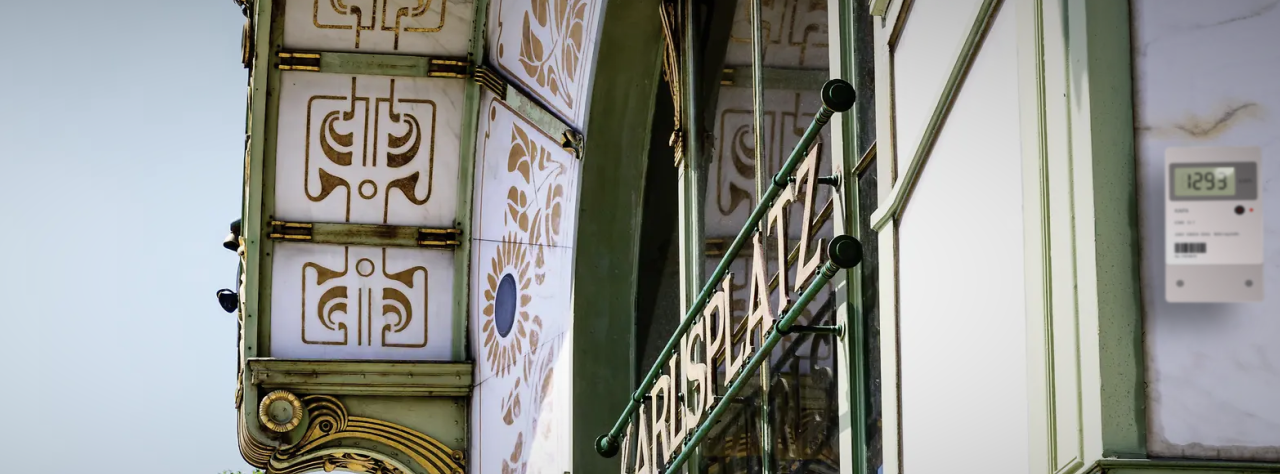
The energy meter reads 1293 kWh
